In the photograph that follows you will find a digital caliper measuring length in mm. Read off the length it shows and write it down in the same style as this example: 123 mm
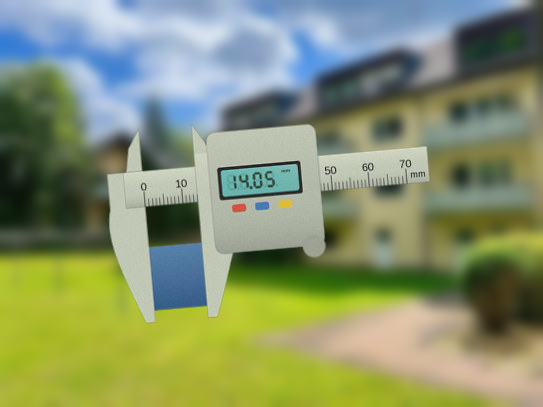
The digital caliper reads 14.05 mm
